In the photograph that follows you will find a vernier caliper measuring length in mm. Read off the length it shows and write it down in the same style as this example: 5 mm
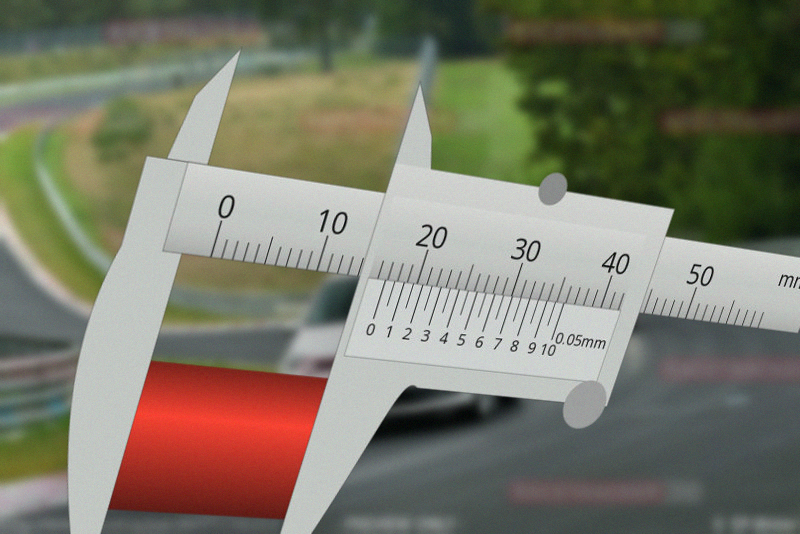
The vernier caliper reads 16.8 mm
